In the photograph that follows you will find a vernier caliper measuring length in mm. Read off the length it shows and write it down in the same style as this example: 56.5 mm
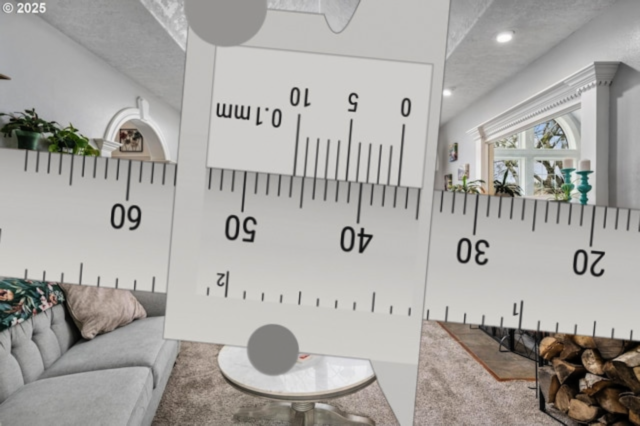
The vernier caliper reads 36.8 mm
